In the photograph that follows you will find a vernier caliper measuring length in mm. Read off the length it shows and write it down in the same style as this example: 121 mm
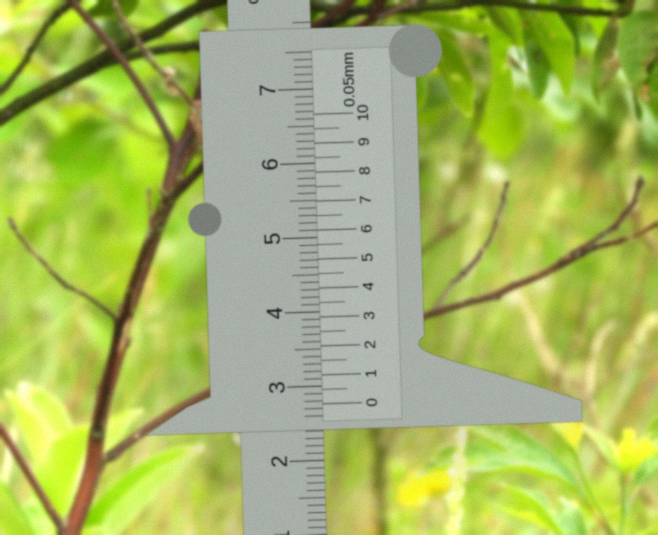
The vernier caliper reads 27.6 mm
